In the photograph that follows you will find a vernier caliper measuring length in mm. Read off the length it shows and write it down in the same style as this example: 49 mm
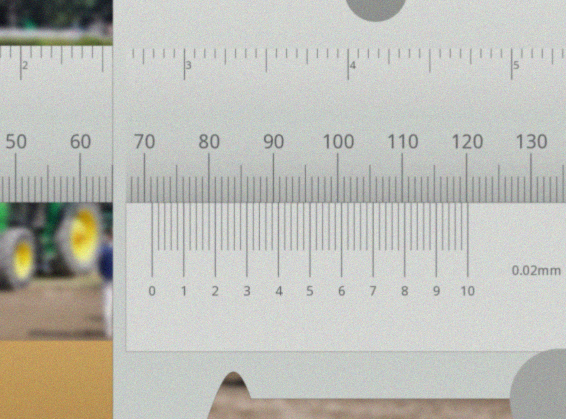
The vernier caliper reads 71.2 mm
